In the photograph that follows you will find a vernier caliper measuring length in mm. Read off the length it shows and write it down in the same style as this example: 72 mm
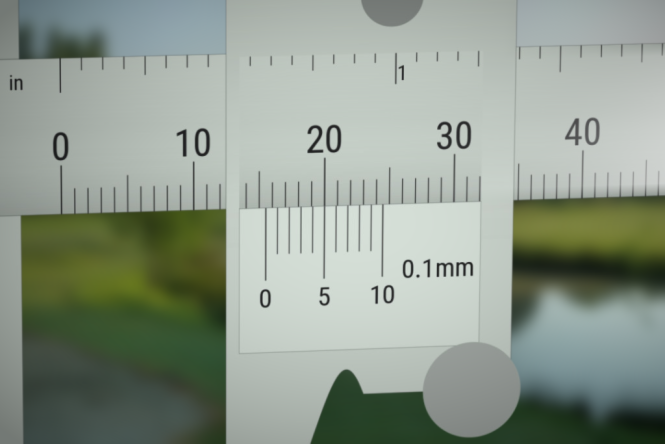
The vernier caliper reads 15.5 mm
